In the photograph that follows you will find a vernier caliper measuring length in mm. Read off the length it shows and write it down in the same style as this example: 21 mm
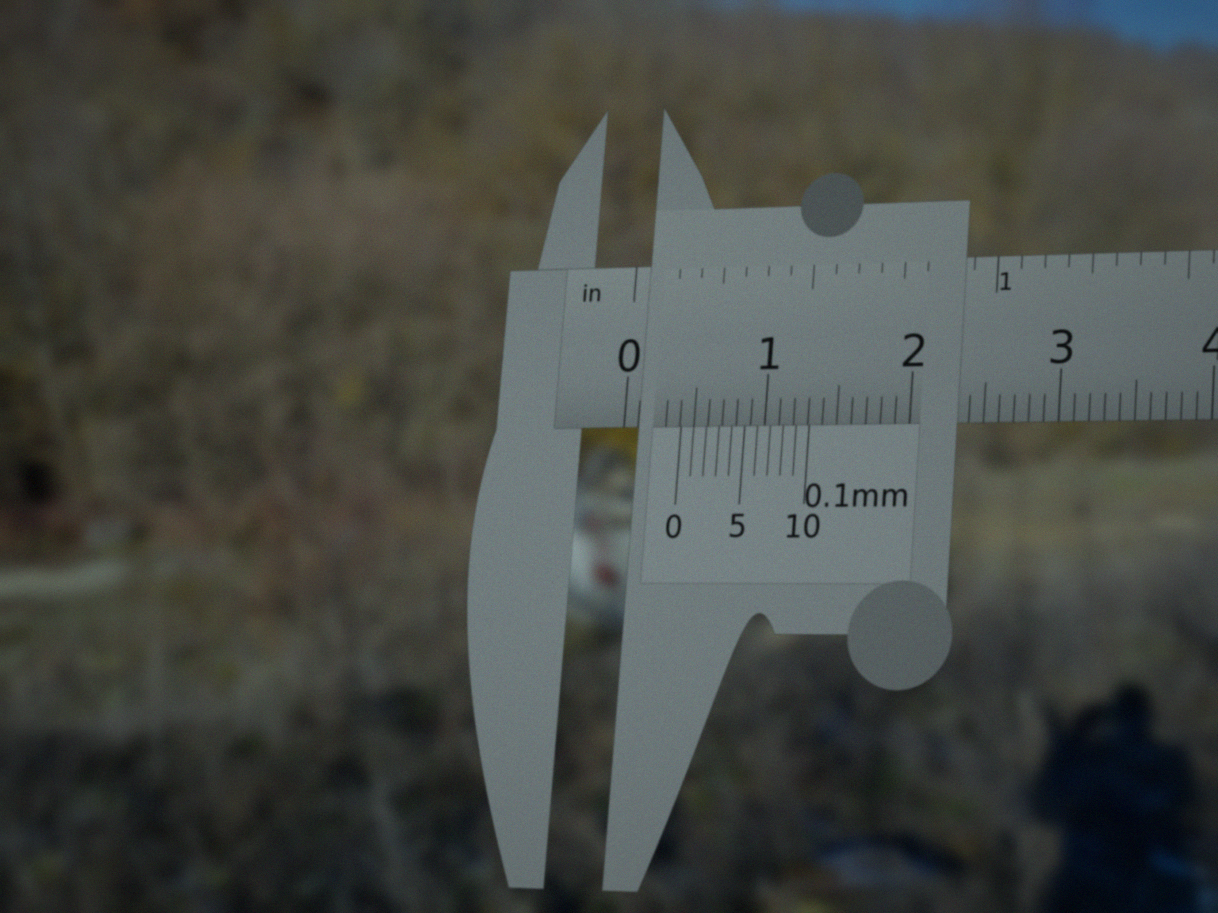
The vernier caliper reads 4.1 mm
